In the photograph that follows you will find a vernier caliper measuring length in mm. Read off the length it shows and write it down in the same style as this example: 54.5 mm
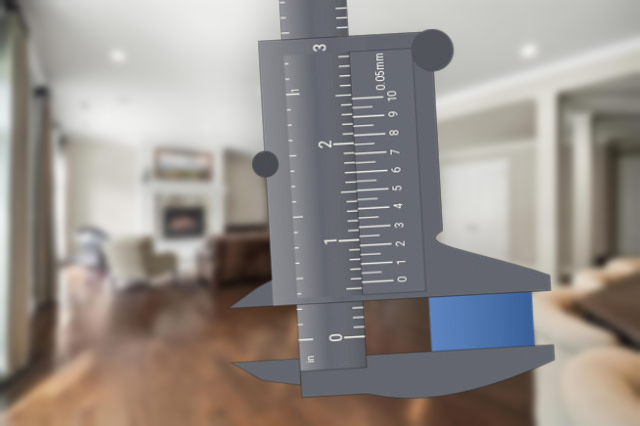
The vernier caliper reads 5.6 mm
